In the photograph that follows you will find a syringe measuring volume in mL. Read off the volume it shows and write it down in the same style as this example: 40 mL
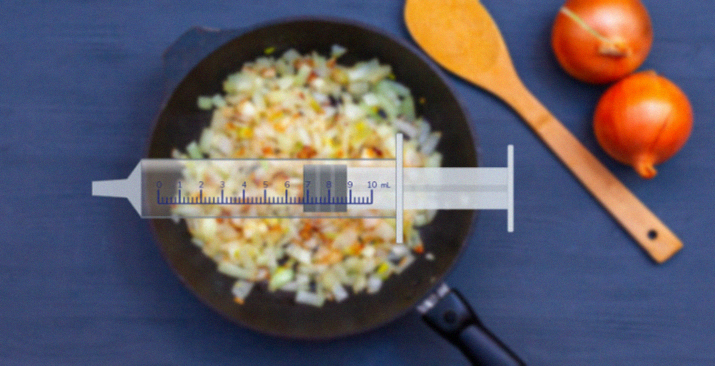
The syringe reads 6.8 mL
